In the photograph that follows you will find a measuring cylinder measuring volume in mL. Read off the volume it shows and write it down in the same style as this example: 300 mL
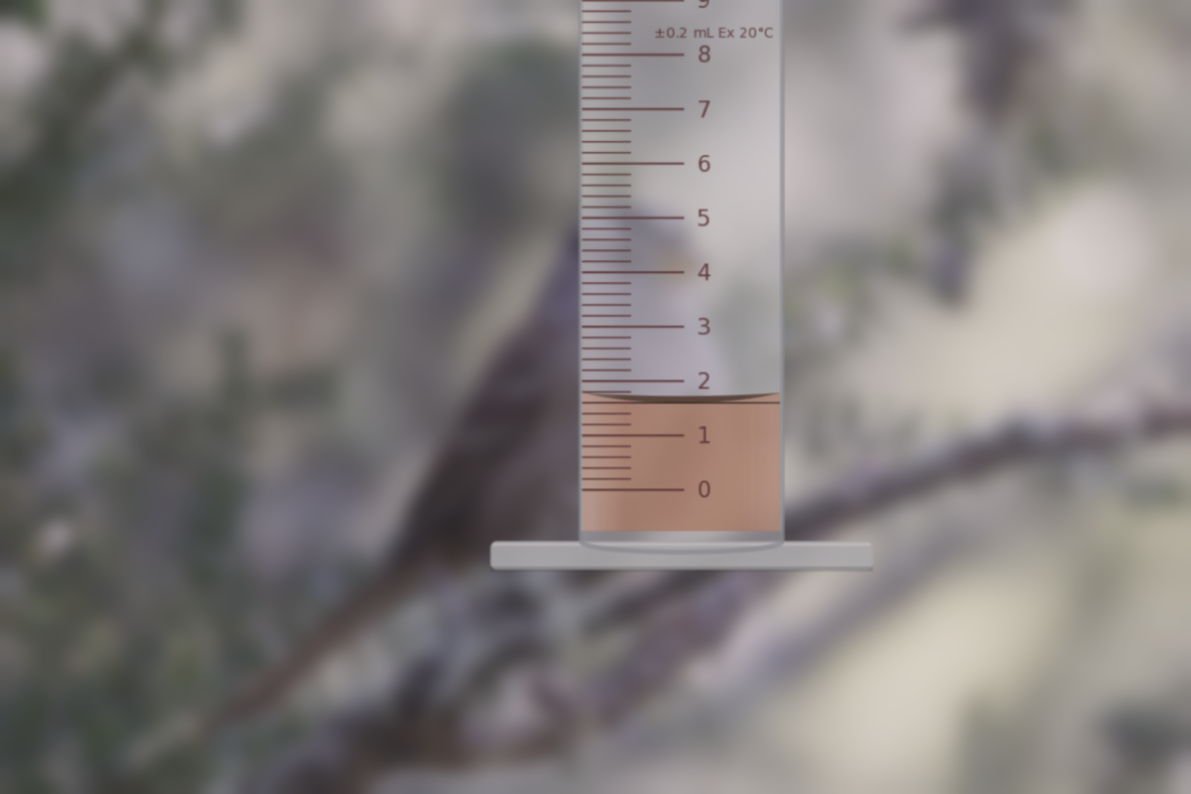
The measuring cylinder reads 1.6 mL
